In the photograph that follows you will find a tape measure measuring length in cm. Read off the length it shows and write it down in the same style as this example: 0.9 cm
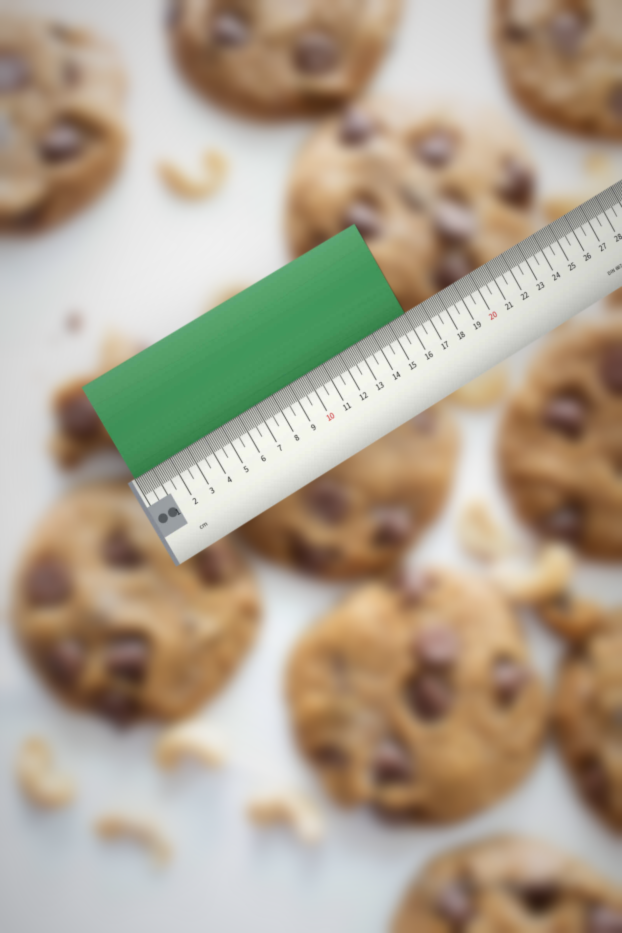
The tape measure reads 16 cm
